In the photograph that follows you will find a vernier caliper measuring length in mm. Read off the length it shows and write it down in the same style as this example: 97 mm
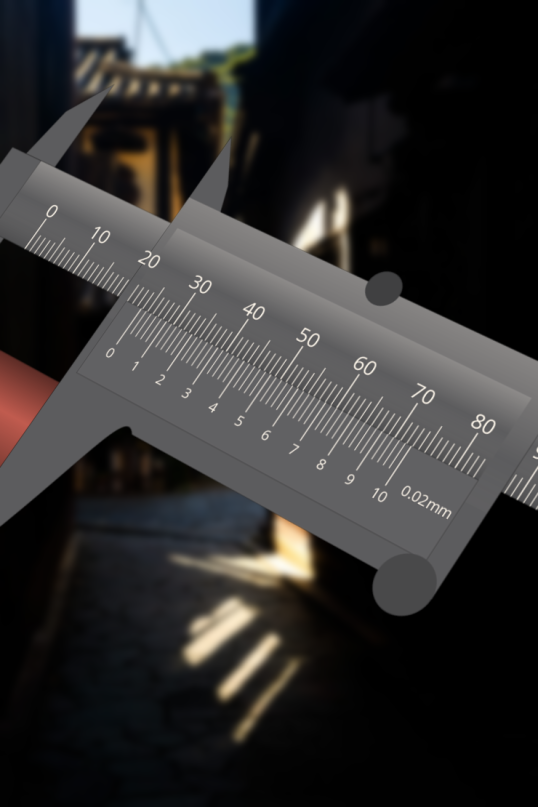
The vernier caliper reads 23.8 mm
